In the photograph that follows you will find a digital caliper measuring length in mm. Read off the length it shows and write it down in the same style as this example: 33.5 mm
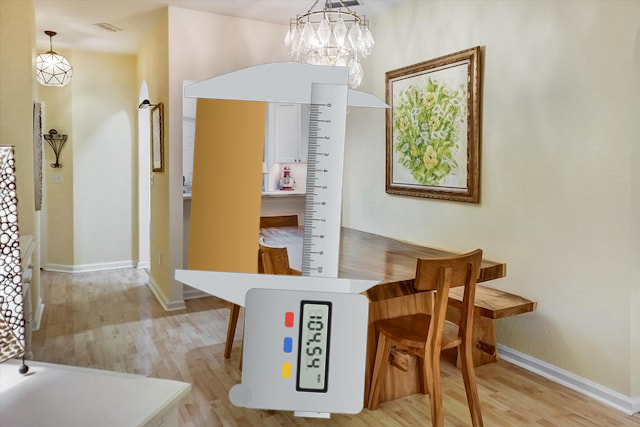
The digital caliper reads 104.54 mm
